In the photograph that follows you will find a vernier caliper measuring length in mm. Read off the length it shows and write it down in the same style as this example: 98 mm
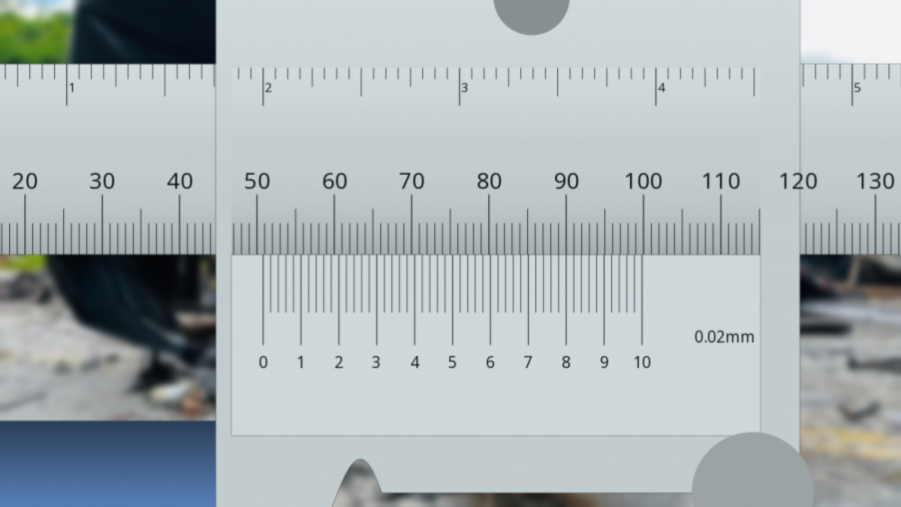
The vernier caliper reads 50.8 mm
